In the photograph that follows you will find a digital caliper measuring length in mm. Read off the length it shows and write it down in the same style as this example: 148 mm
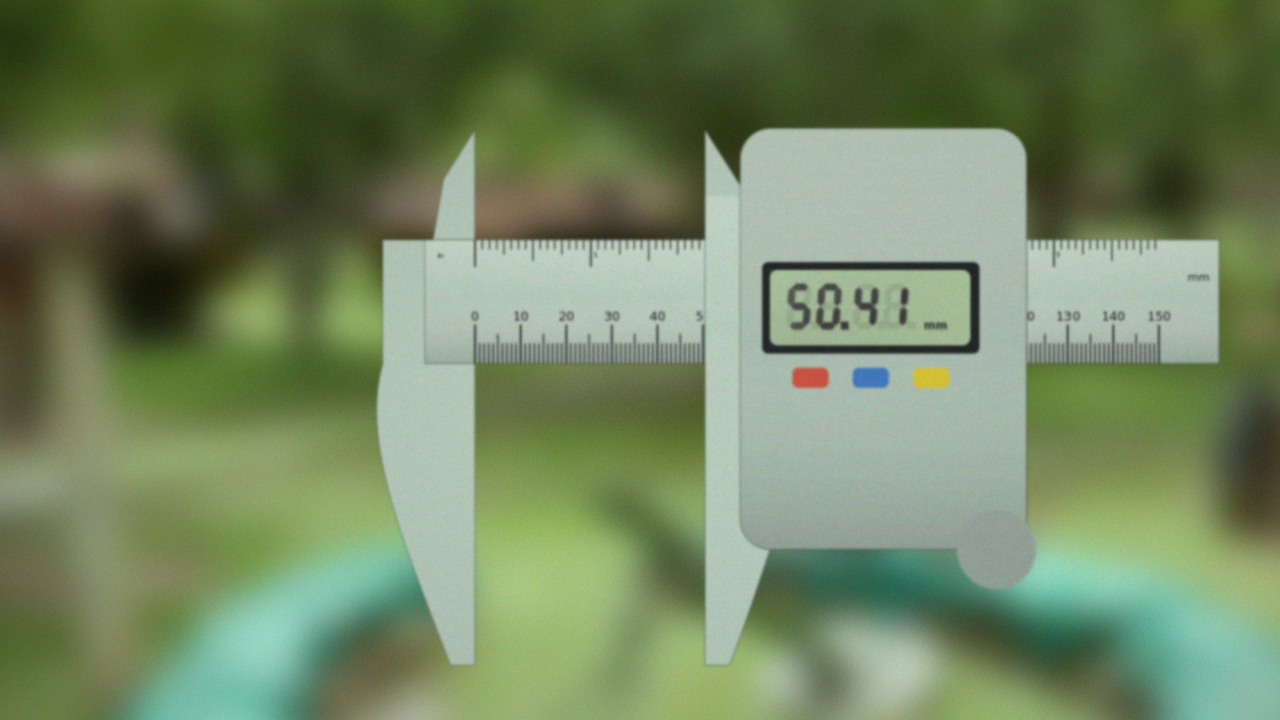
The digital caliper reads 50.41 mm
